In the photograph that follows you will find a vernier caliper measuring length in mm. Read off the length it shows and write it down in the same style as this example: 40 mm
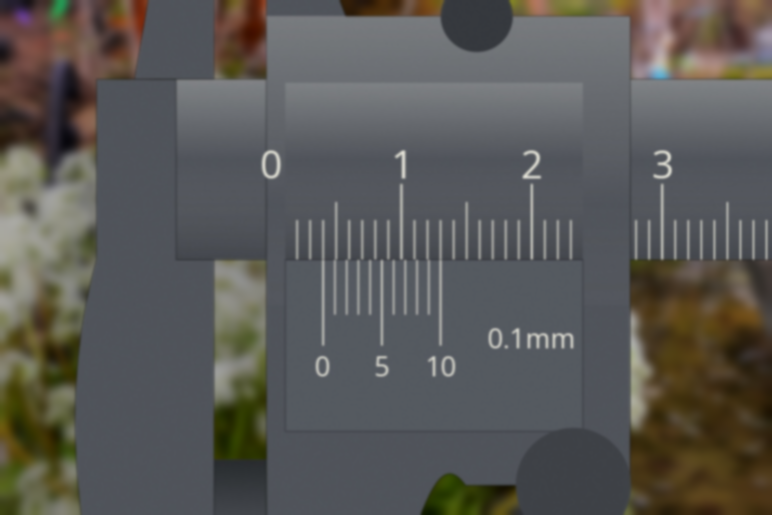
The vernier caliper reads 4.0 mm
